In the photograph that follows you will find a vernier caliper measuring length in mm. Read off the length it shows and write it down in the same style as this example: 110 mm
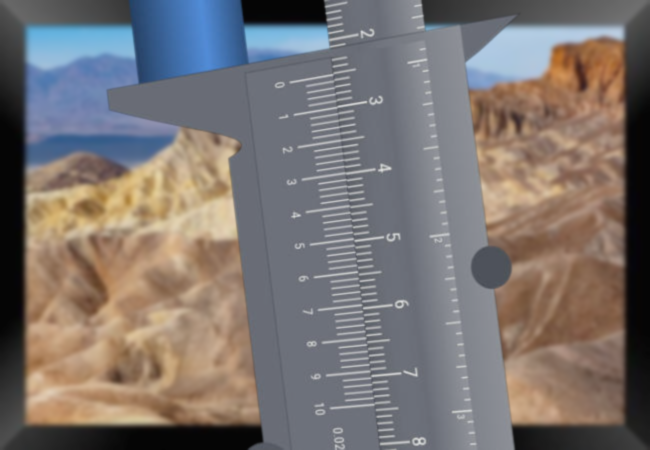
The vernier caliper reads 25.2 mm
